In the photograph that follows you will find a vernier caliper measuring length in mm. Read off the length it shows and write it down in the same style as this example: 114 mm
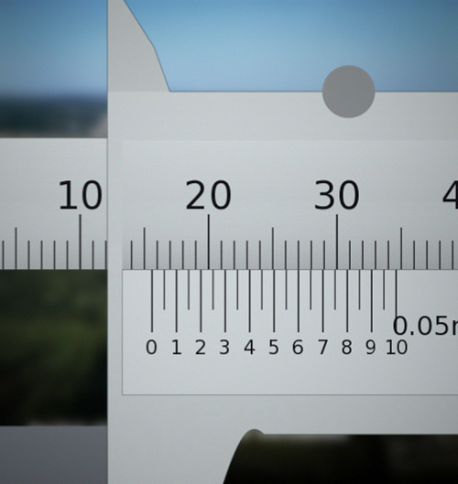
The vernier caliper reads 15.6 mm
